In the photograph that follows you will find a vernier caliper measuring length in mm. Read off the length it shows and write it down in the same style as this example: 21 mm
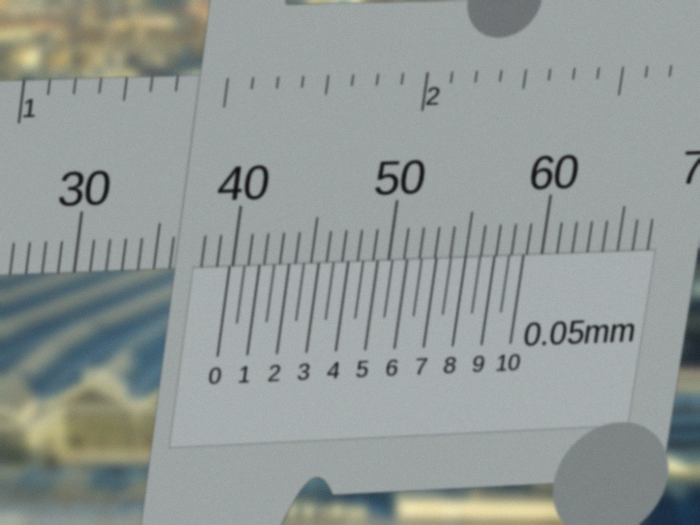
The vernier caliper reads 39.8 mm
